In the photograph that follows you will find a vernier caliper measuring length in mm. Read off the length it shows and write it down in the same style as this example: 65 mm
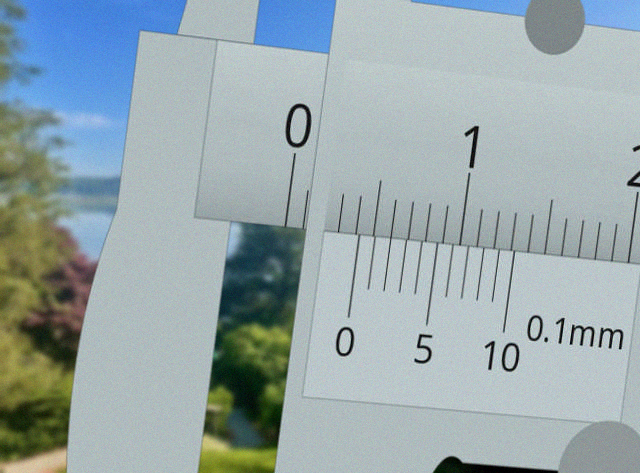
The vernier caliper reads 4.2 mm
